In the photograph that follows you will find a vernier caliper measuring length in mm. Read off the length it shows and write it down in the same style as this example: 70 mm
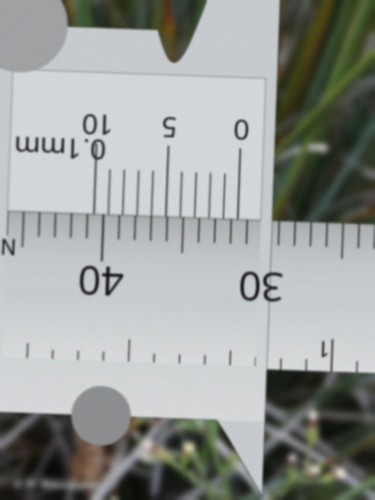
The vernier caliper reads 31.6 mm
